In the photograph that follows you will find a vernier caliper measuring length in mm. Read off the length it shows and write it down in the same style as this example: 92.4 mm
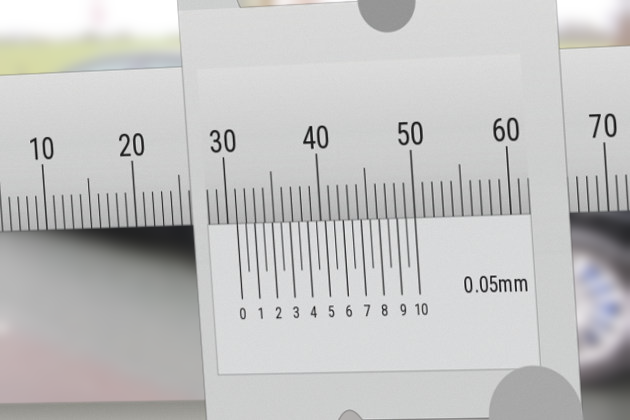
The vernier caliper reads 31.0 mm
